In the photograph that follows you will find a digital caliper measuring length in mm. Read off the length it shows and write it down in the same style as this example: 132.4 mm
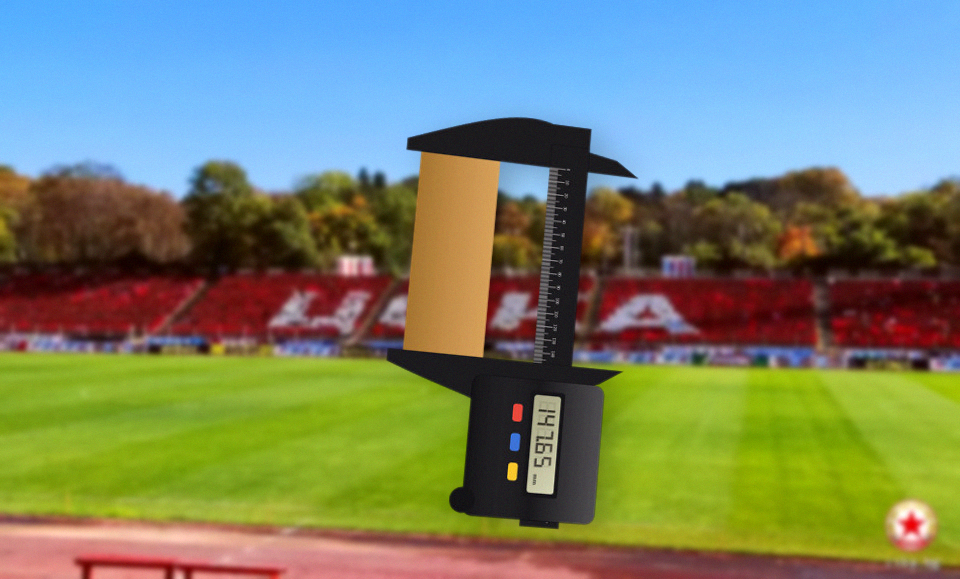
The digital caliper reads 147.65 mm
